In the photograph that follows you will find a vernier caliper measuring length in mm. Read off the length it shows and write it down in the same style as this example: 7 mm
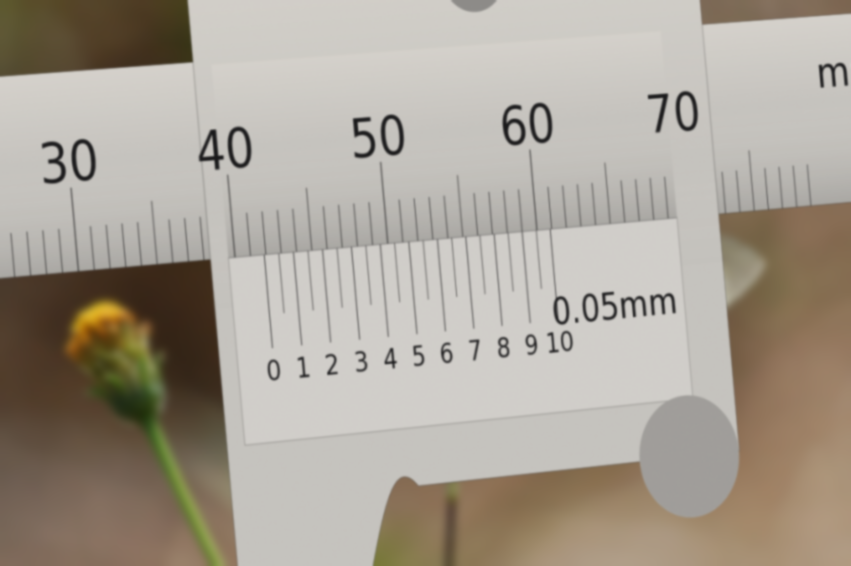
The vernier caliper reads 41.9 mm
